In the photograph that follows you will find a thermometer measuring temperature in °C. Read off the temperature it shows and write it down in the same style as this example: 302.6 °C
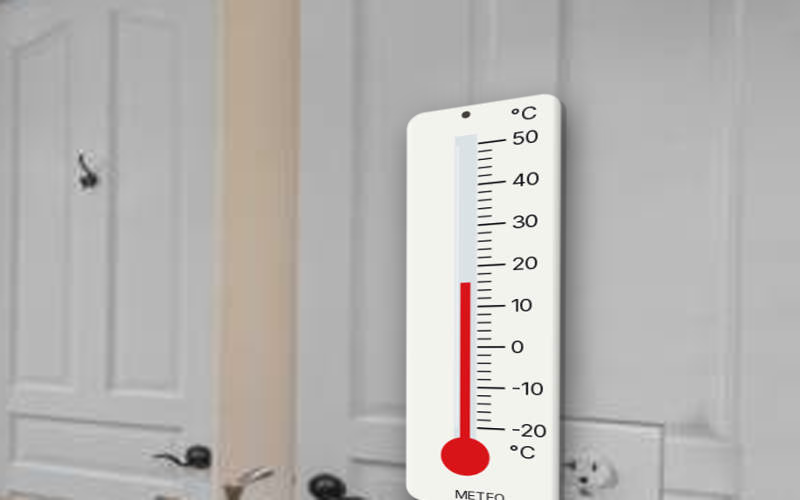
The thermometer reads 16 °C
